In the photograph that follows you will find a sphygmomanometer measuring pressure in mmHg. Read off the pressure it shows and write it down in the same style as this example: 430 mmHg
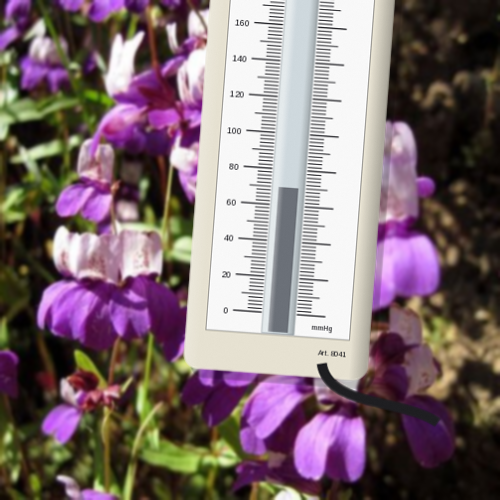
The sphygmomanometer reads 70 mmHg
